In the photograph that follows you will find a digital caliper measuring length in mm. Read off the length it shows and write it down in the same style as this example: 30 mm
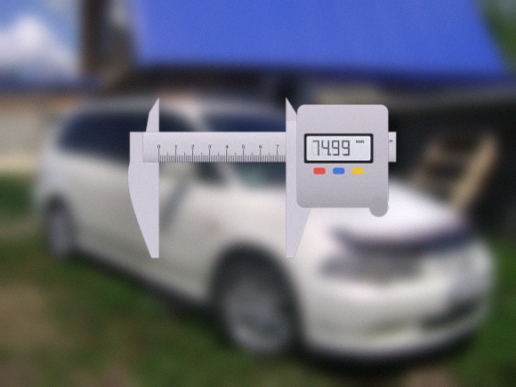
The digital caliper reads 74.99 mm
